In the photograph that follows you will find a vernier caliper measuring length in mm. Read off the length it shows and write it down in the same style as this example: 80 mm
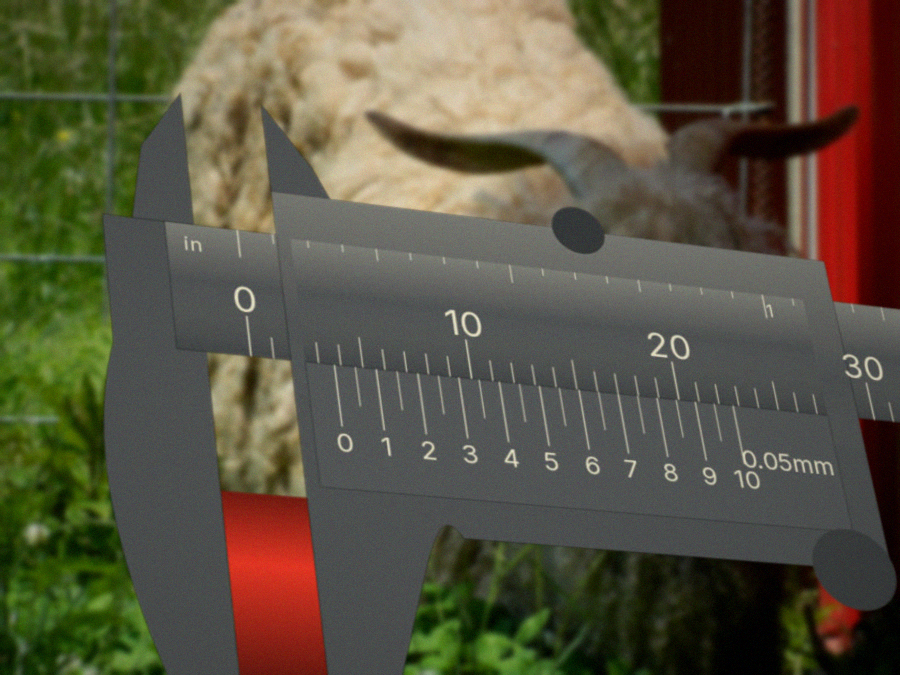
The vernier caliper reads 3.7 mm
